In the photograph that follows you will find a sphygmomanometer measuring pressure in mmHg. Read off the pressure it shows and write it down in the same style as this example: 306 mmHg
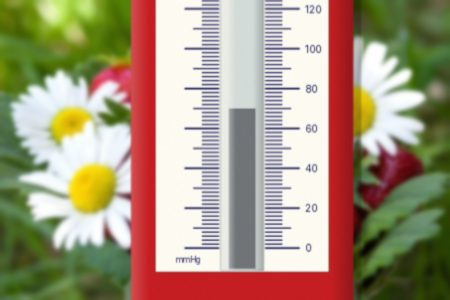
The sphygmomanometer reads 70 mmHg
